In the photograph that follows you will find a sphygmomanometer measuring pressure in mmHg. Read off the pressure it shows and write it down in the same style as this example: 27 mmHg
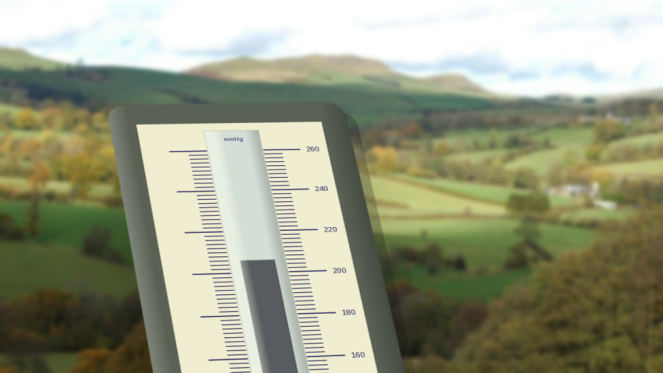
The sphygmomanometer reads 206 mmHg
